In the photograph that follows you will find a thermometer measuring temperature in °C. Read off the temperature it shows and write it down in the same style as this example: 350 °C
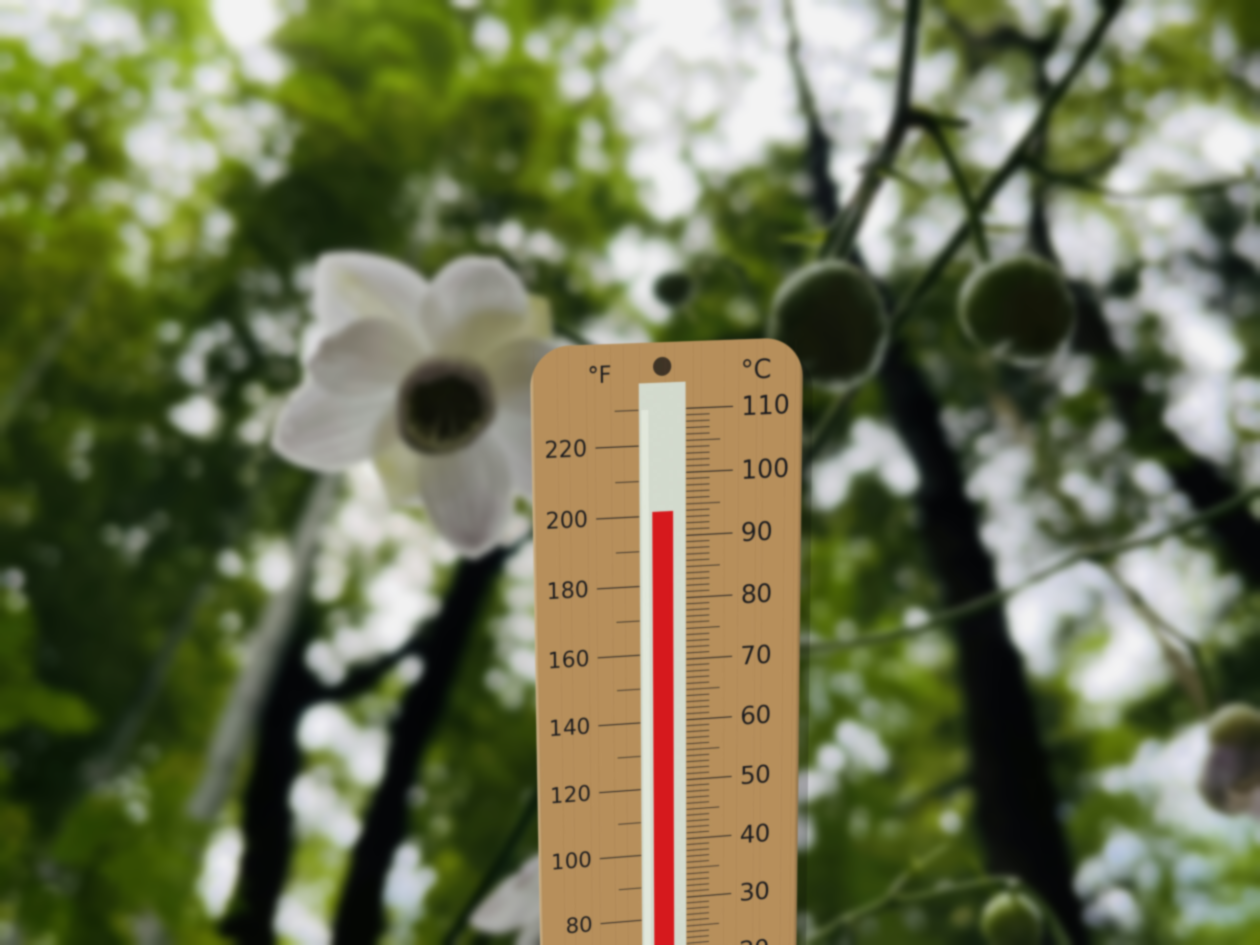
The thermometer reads 94 °C
